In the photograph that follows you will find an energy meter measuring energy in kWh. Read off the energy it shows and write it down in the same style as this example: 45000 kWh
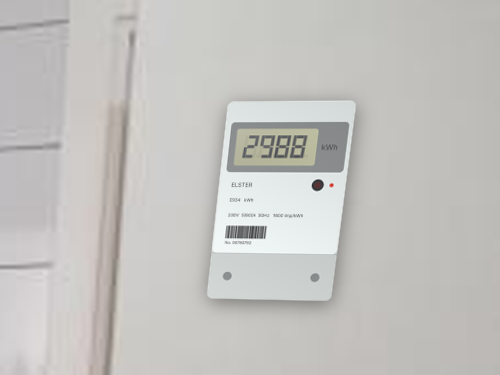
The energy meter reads 2988 kWh
